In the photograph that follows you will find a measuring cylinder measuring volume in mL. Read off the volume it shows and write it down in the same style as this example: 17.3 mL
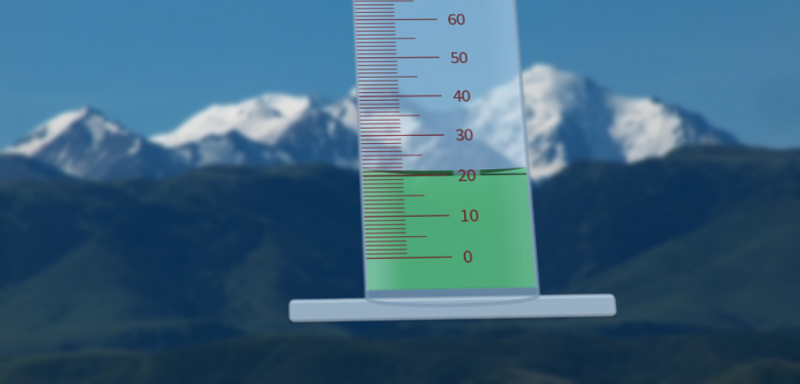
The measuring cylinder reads 20 mL
